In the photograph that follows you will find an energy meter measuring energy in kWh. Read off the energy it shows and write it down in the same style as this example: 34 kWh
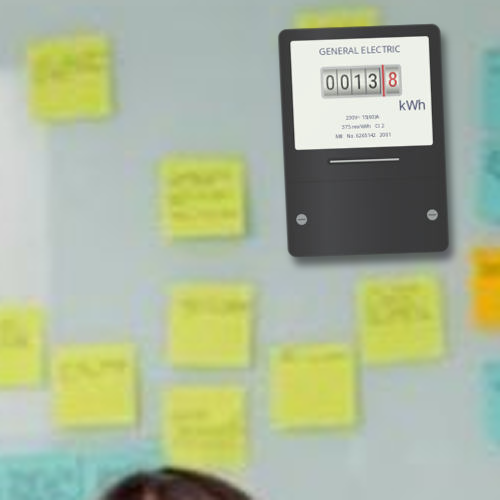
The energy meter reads 13.8 kWh
